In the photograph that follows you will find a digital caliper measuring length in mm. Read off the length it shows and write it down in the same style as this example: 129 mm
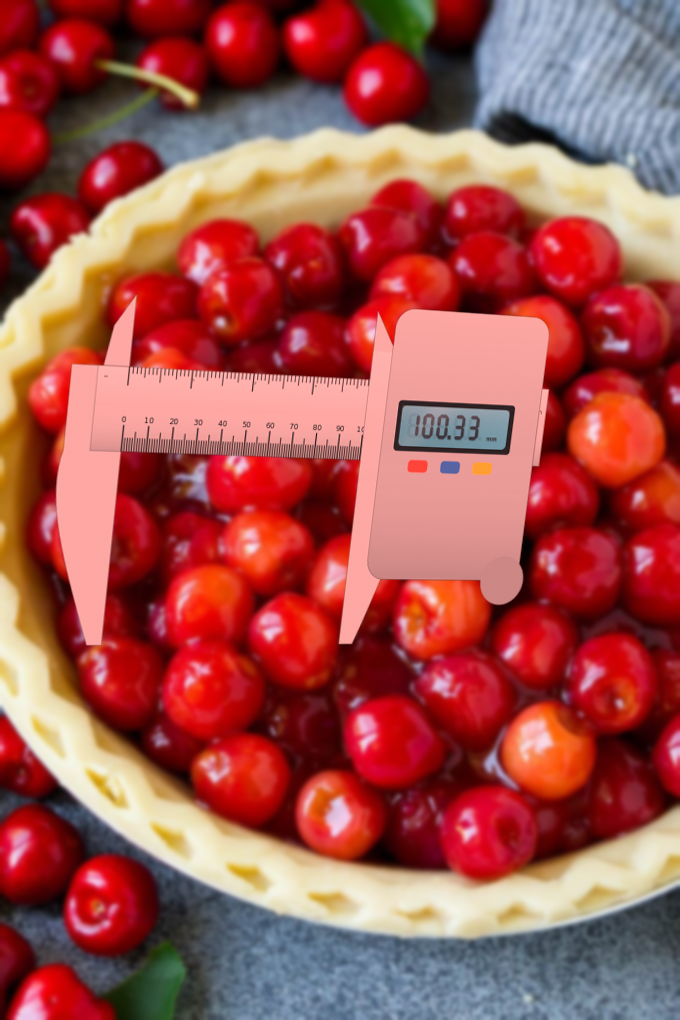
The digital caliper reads 100.33 mm
